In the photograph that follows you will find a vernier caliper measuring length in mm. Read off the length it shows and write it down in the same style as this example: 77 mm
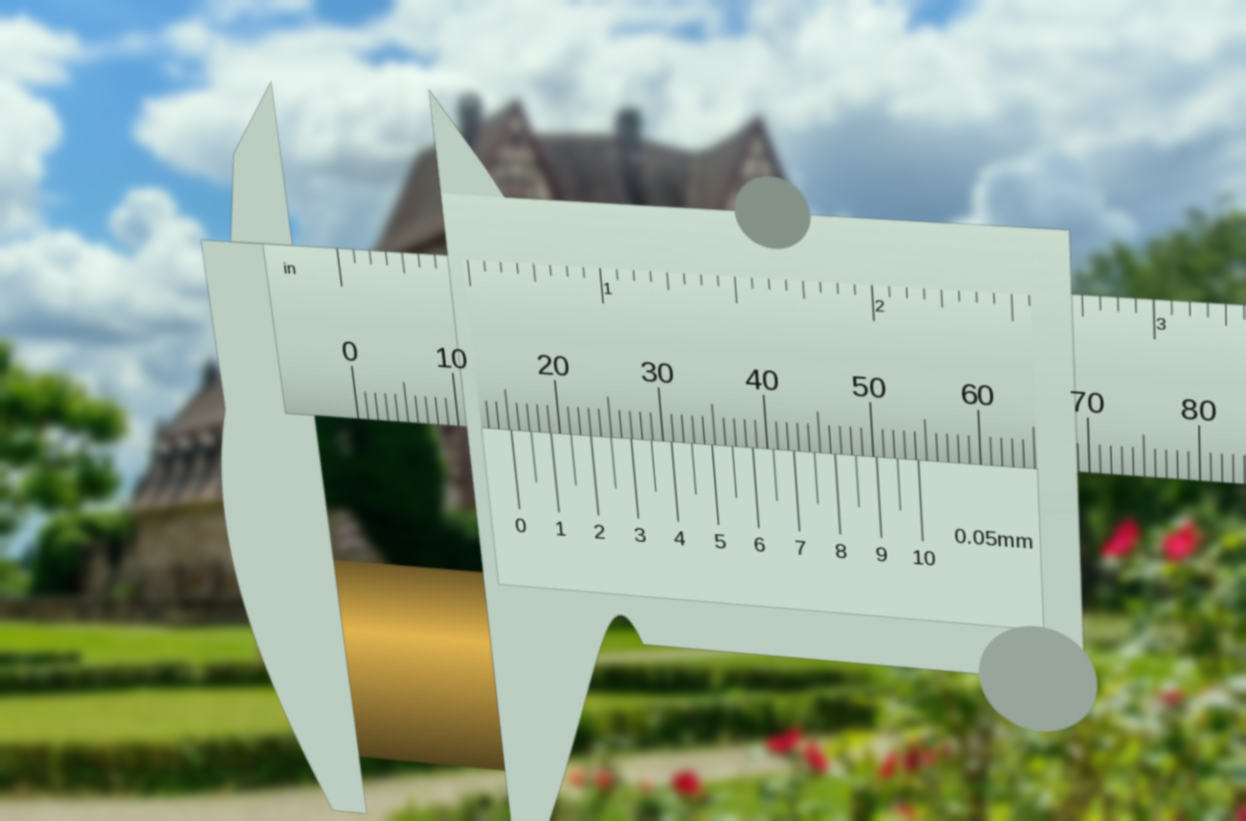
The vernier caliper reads 15.2 mm
